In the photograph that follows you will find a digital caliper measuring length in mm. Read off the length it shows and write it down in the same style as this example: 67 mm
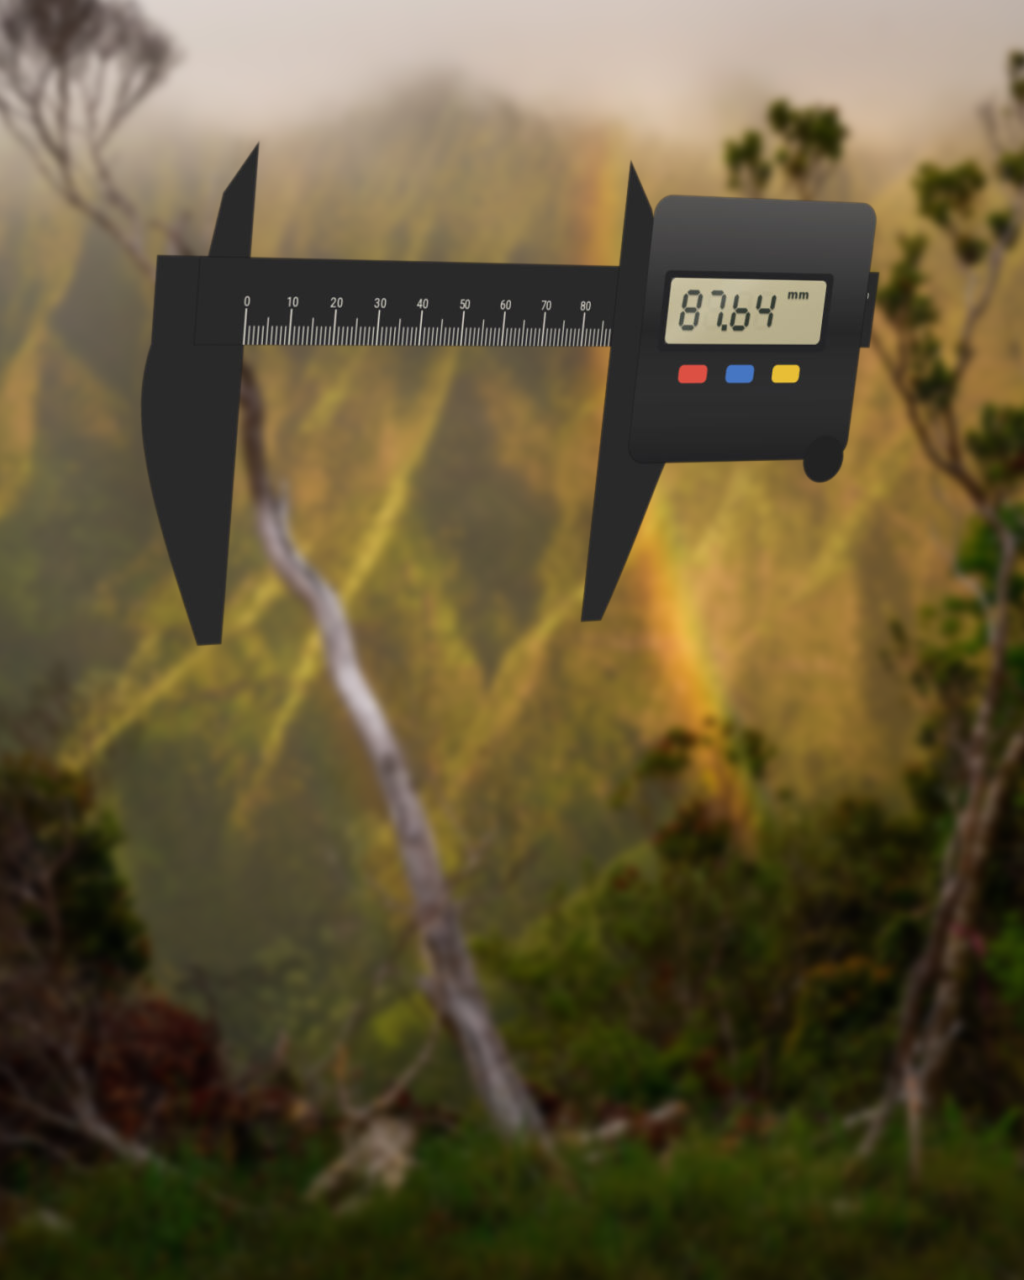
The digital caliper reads 87.64 mm
